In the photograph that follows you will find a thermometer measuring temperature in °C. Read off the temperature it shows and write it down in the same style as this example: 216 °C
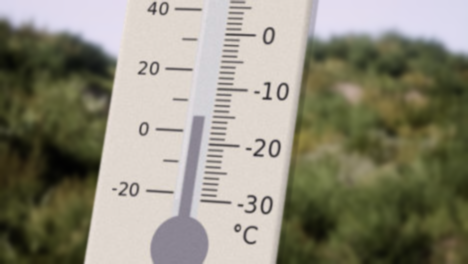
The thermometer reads -15 °C
